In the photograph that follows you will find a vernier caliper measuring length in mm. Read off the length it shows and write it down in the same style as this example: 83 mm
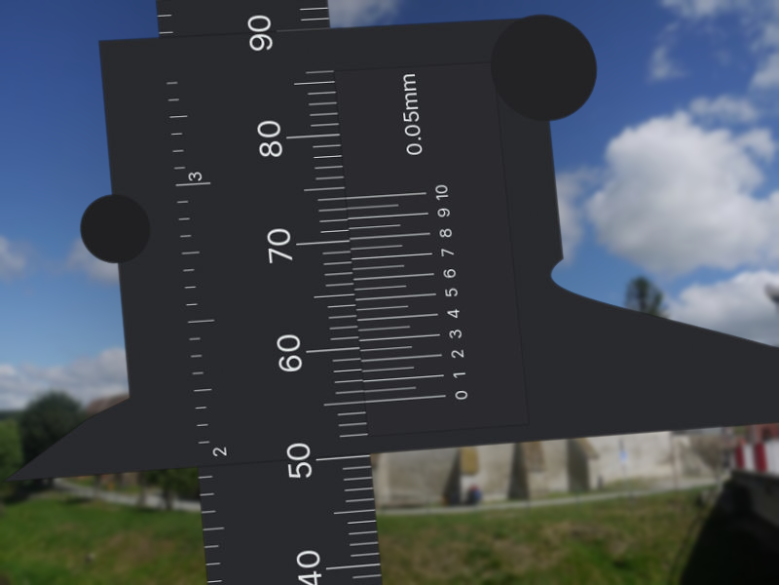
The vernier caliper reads 55.0 mm
